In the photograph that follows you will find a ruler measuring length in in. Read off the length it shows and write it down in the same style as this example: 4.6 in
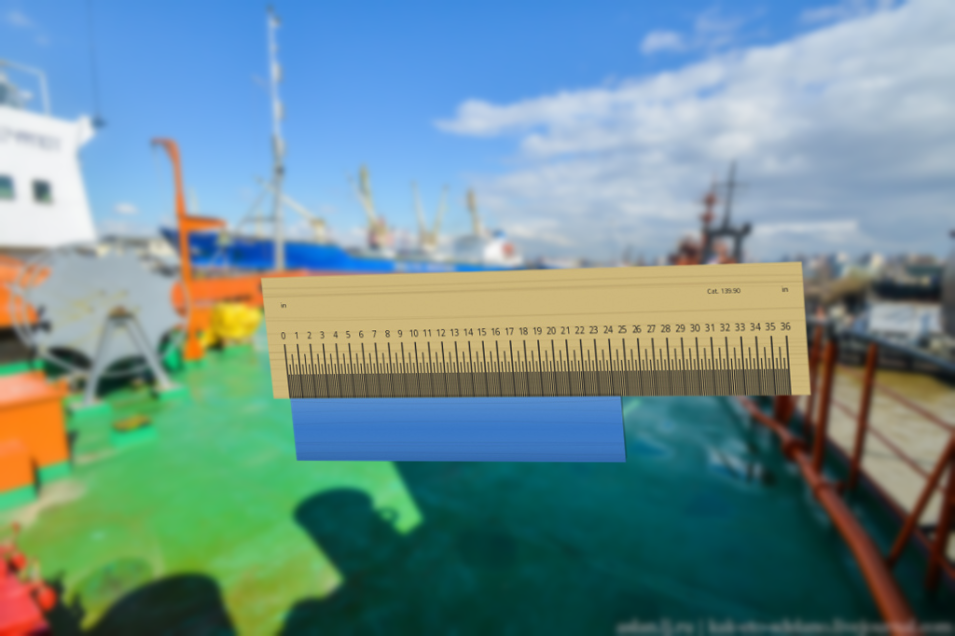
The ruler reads 24.5 in
